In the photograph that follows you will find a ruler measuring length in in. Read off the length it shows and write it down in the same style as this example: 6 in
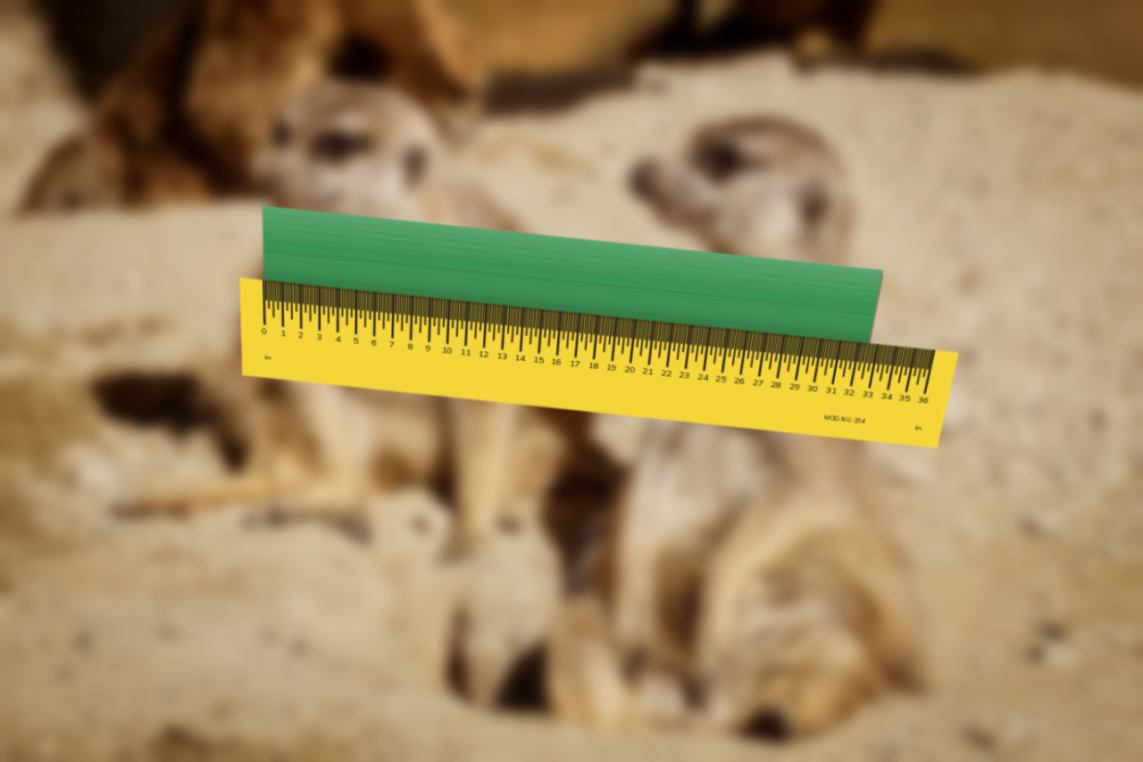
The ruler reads 32.5 in
